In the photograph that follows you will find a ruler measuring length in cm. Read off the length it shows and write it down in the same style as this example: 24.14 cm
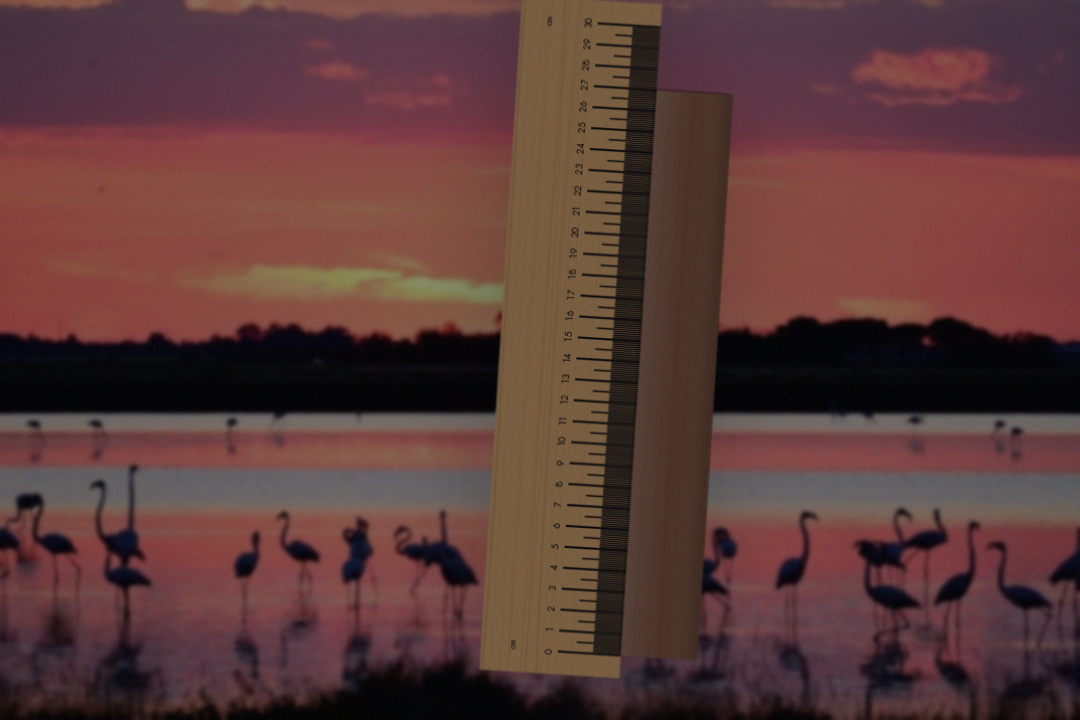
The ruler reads 27 cm
